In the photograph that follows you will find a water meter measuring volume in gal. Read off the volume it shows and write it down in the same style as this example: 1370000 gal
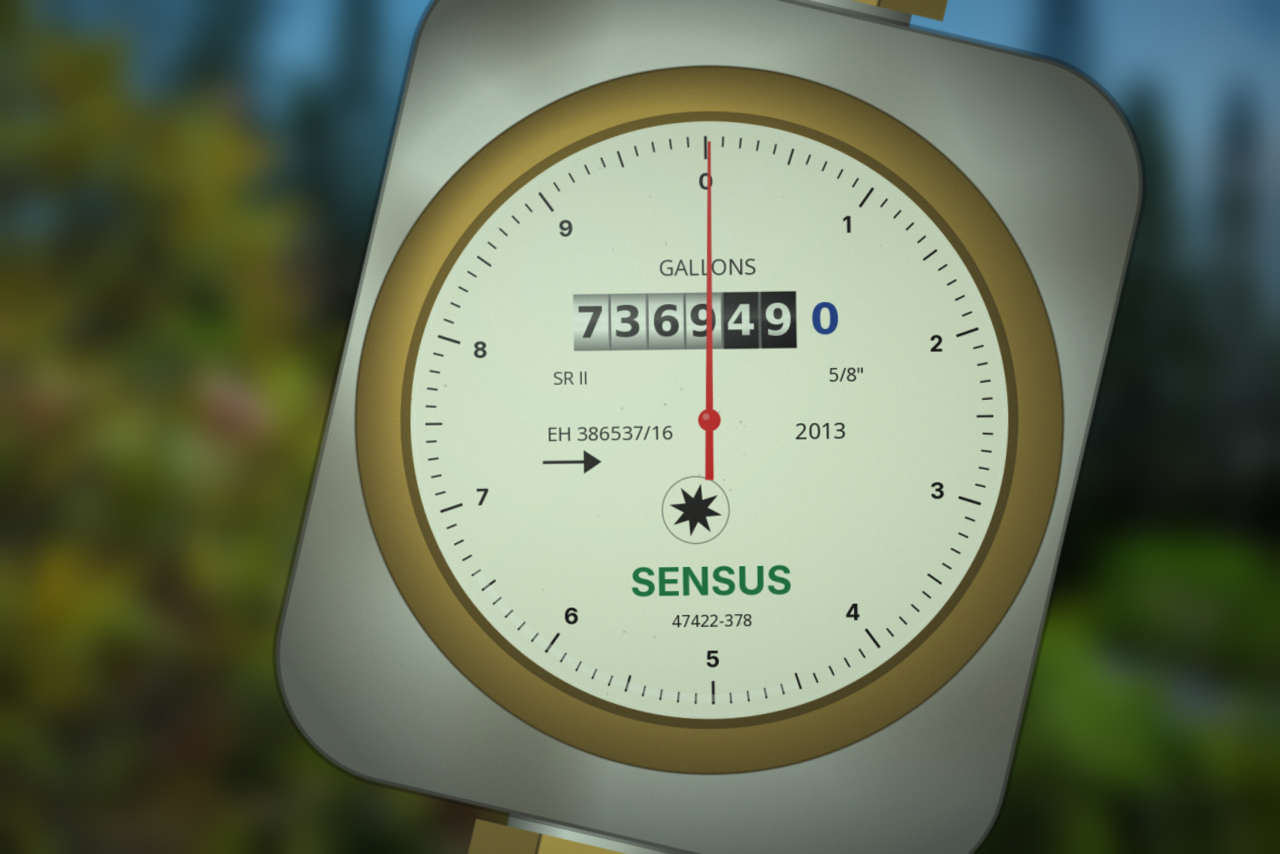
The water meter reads 7369490.0 gal
